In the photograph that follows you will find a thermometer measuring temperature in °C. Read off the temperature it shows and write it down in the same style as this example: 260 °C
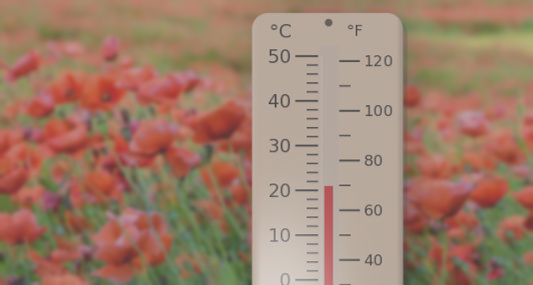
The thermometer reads 21 °C
